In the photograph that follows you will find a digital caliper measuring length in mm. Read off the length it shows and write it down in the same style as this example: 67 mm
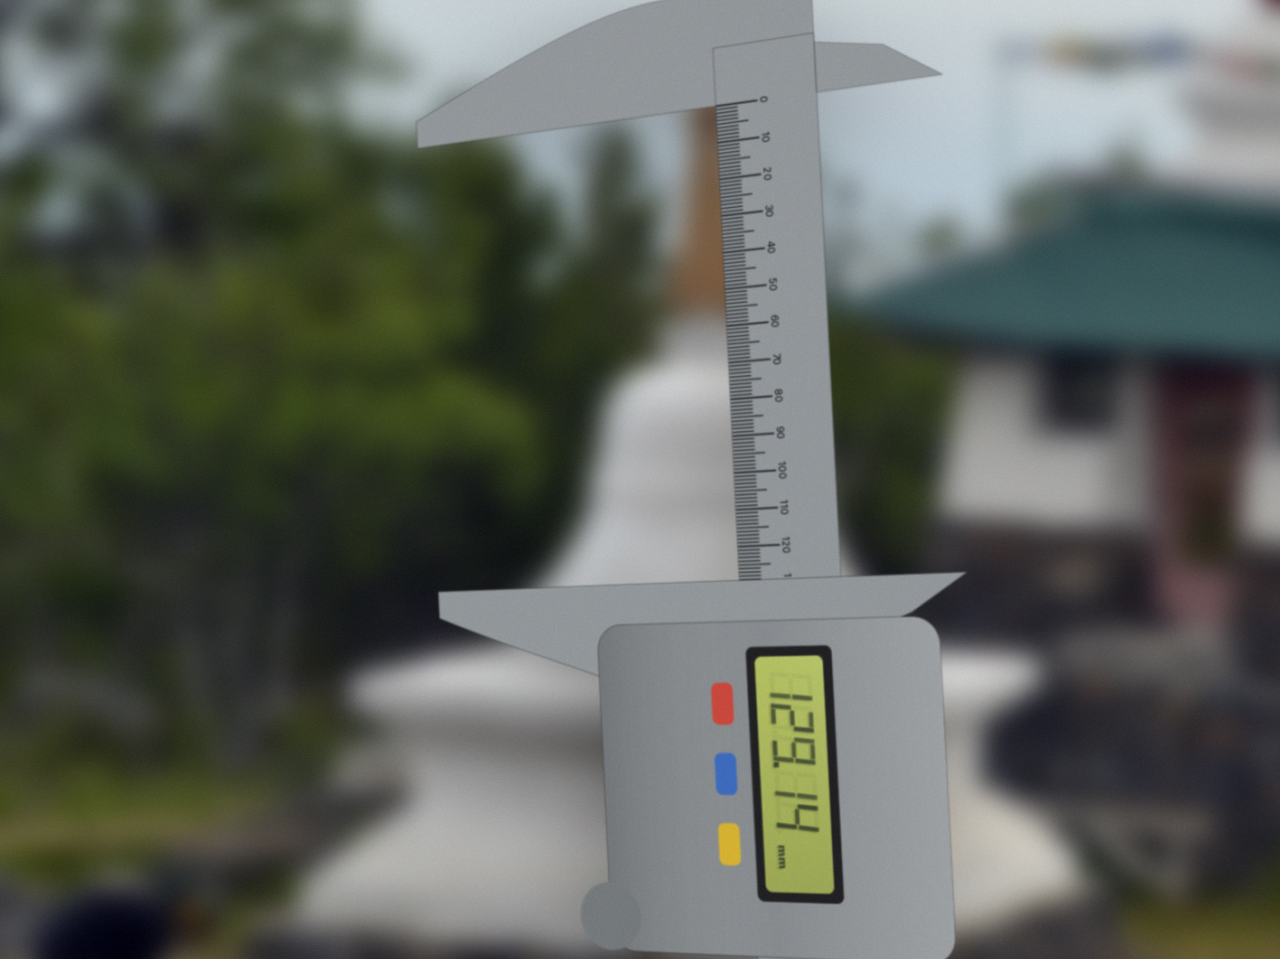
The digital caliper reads 129.14 mm
